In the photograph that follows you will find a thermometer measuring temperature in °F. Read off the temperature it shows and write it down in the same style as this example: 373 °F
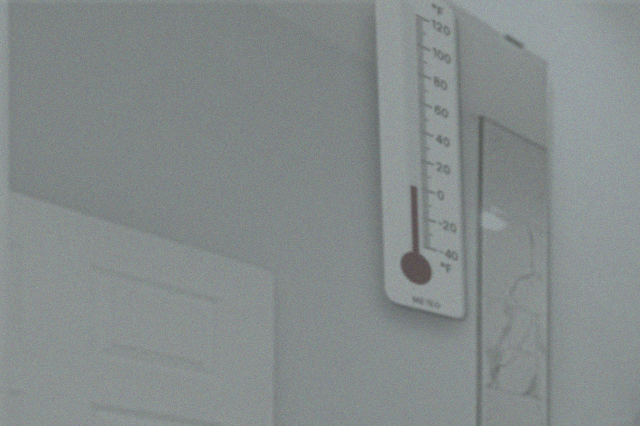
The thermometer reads 0 °F
